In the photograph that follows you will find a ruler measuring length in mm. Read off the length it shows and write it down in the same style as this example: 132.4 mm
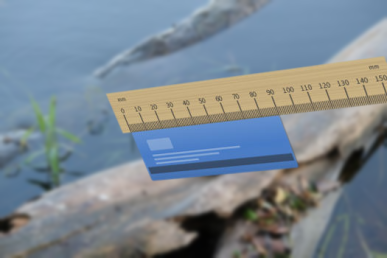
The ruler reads 90 mm
